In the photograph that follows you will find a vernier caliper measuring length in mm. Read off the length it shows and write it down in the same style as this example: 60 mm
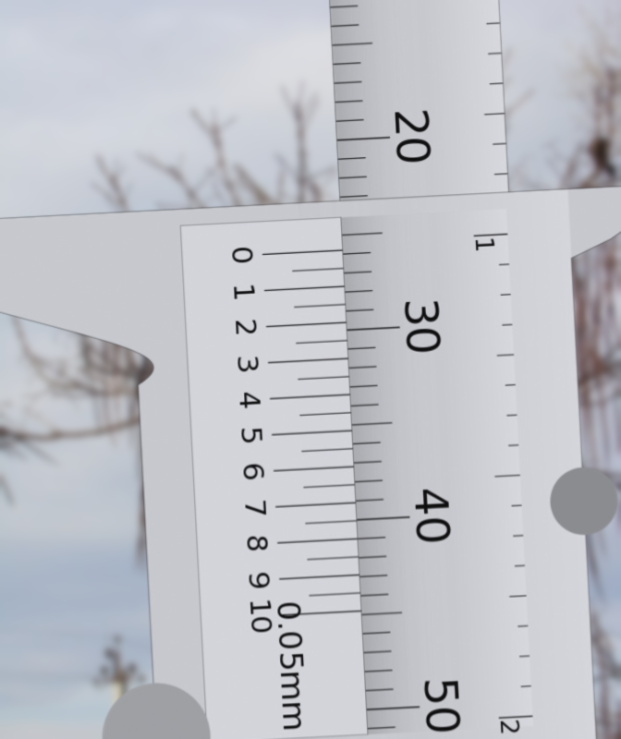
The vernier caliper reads 25.8 mm
